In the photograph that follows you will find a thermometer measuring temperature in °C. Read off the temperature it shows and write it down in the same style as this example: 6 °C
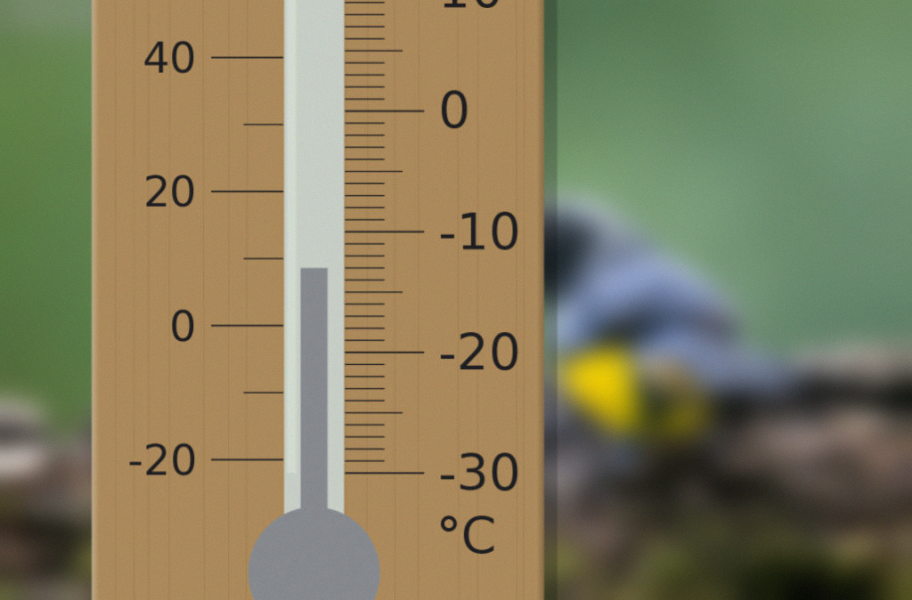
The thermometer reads -13 °C
